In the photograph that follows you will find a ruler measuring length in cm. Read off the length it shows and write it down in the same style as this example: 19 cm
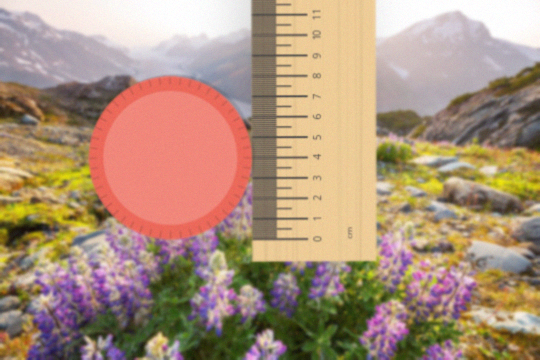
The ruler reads 8 cm
